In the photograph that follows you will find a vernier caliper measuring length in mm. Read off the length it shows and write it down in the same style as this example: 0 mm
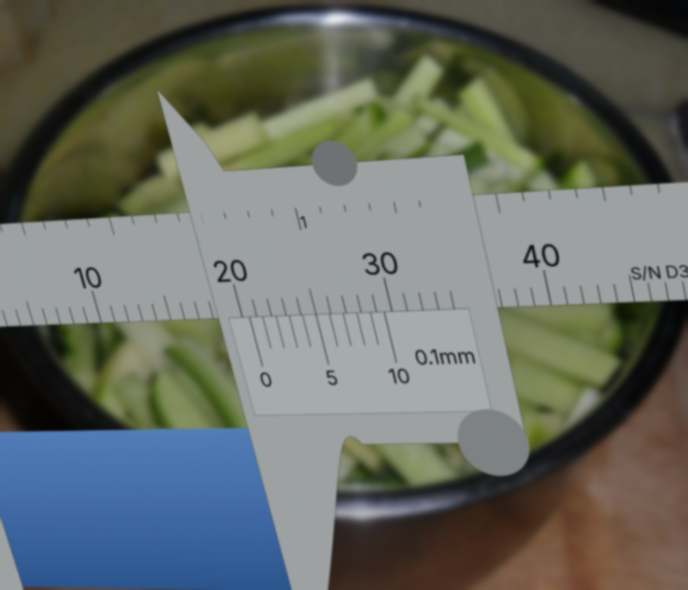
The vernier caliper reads 20.5 mm
